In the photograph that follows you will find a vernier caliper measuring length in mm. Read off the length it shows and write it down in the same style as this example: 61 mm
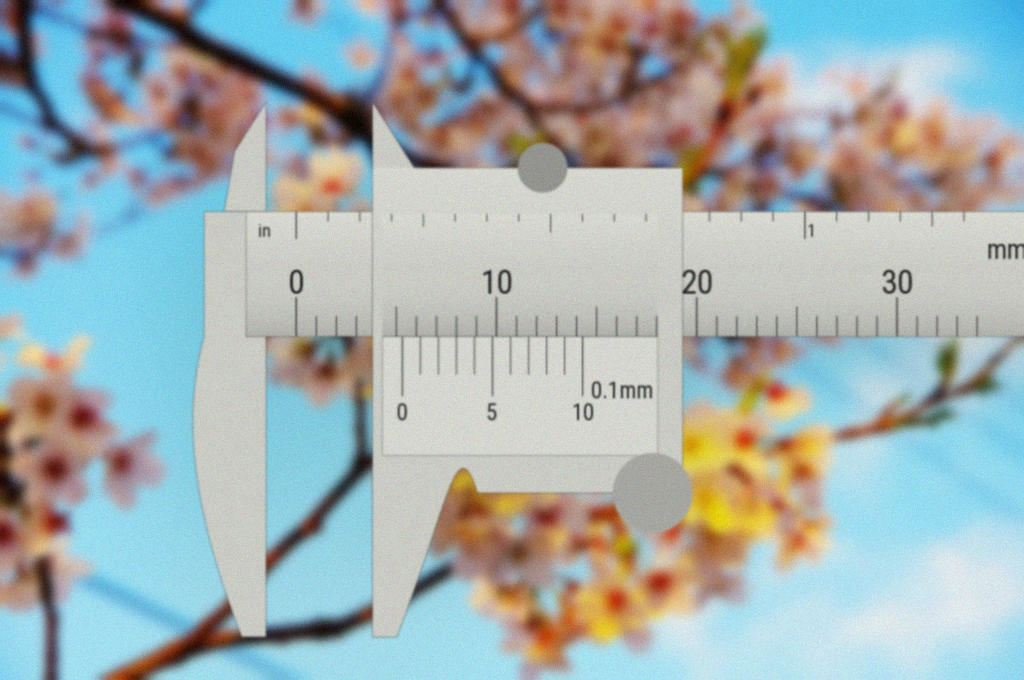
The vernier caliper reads 5.3 mm
